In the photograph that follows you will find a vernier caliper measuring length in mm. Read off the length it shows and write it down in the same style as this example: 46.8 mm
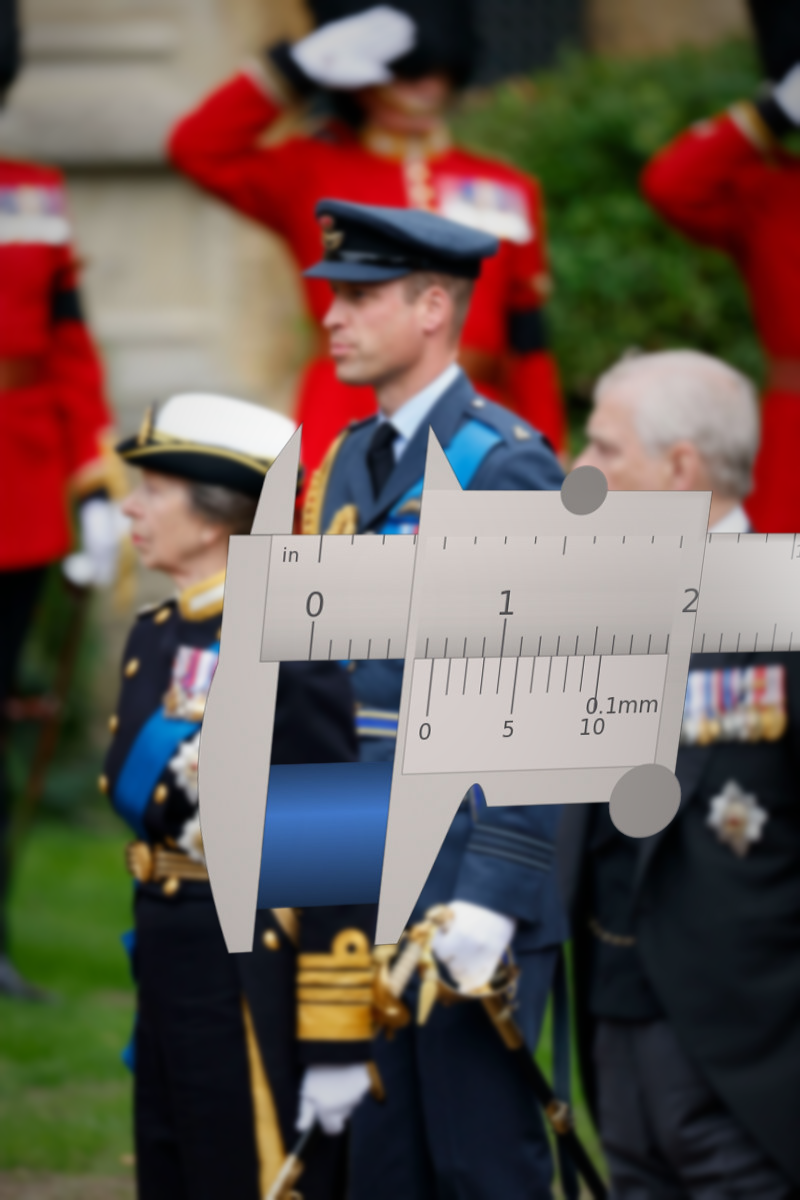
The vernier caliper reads 6.4 mm
